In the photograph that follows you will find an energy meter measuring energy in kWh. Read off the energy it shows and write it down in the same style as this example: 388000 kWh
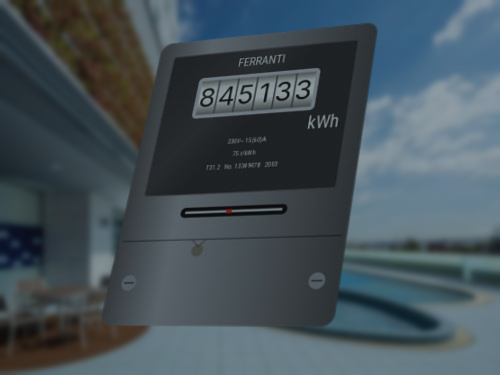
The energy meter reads 845133 kWh
